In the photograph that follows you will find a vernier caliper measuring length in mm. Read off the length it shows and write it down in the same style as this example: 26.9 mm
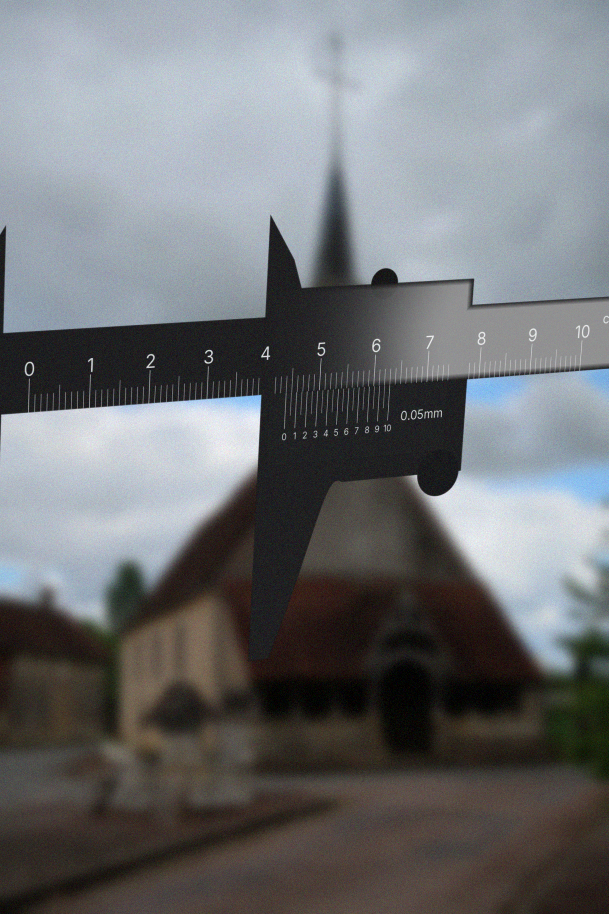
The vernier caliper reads 44.0 mm
